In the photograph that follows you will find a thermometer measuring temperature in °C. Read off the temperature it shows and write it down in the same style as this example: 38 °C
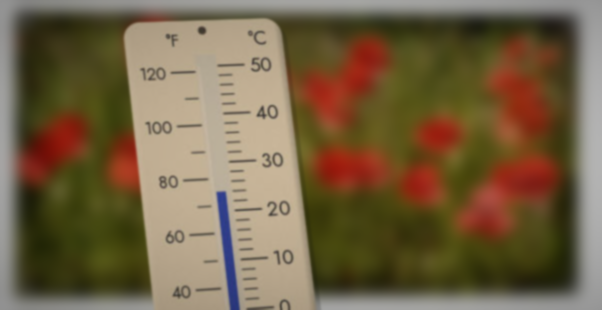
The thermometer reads 24 °C
